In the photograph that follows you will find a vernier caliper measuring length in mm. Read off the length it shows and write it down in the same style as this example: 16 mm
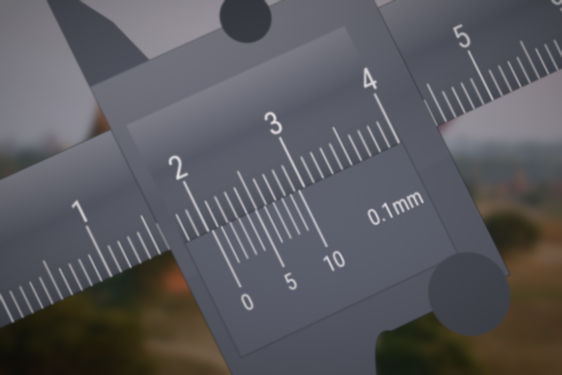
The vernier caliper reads 20.4 mm
